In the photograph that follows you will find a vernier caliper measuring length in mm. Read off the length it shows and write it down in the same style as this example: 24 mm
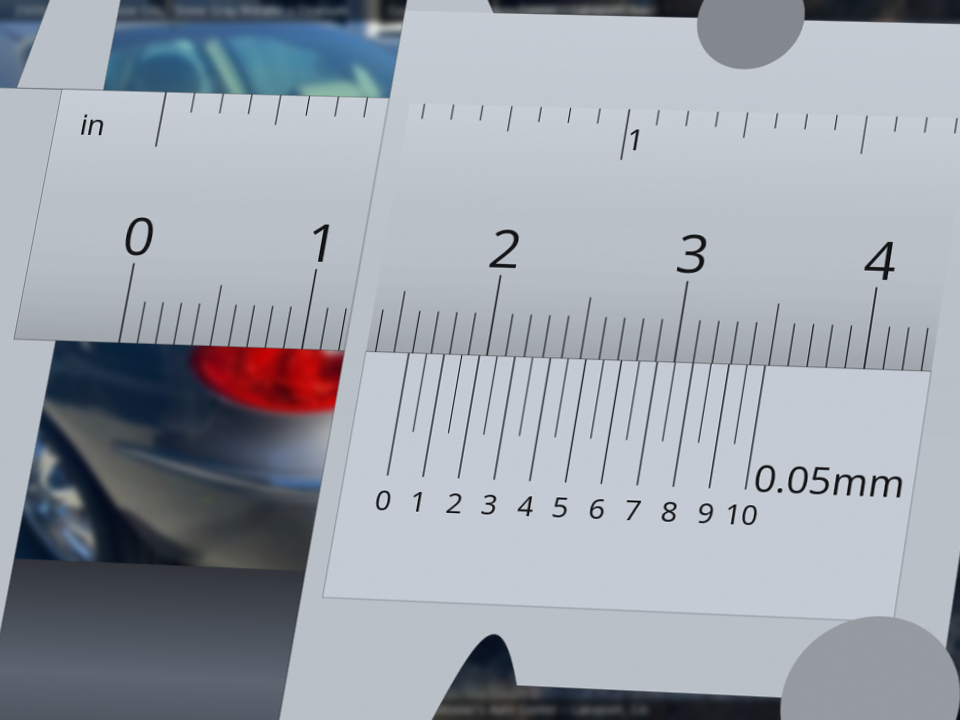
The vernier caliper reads 15.8 mm
